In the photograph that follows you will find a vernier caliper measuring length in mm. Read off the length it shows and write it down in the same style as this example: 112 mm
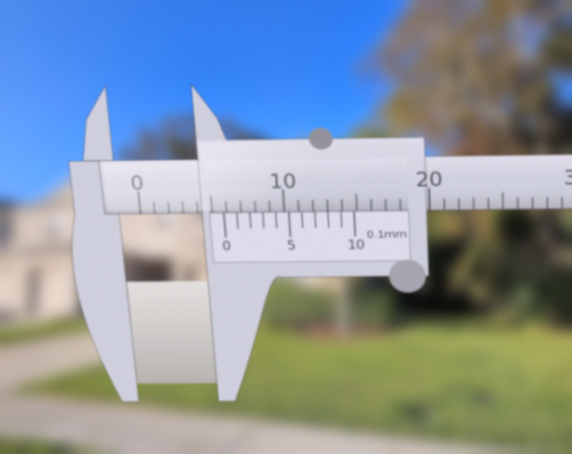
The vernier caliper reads 5.8 mm
